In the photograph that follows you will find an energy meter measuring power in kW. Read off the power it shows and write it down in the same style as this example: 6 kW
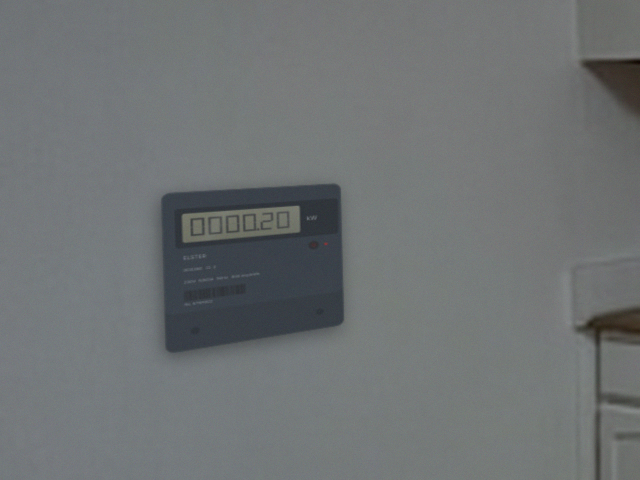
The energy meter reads 0.20 kW
